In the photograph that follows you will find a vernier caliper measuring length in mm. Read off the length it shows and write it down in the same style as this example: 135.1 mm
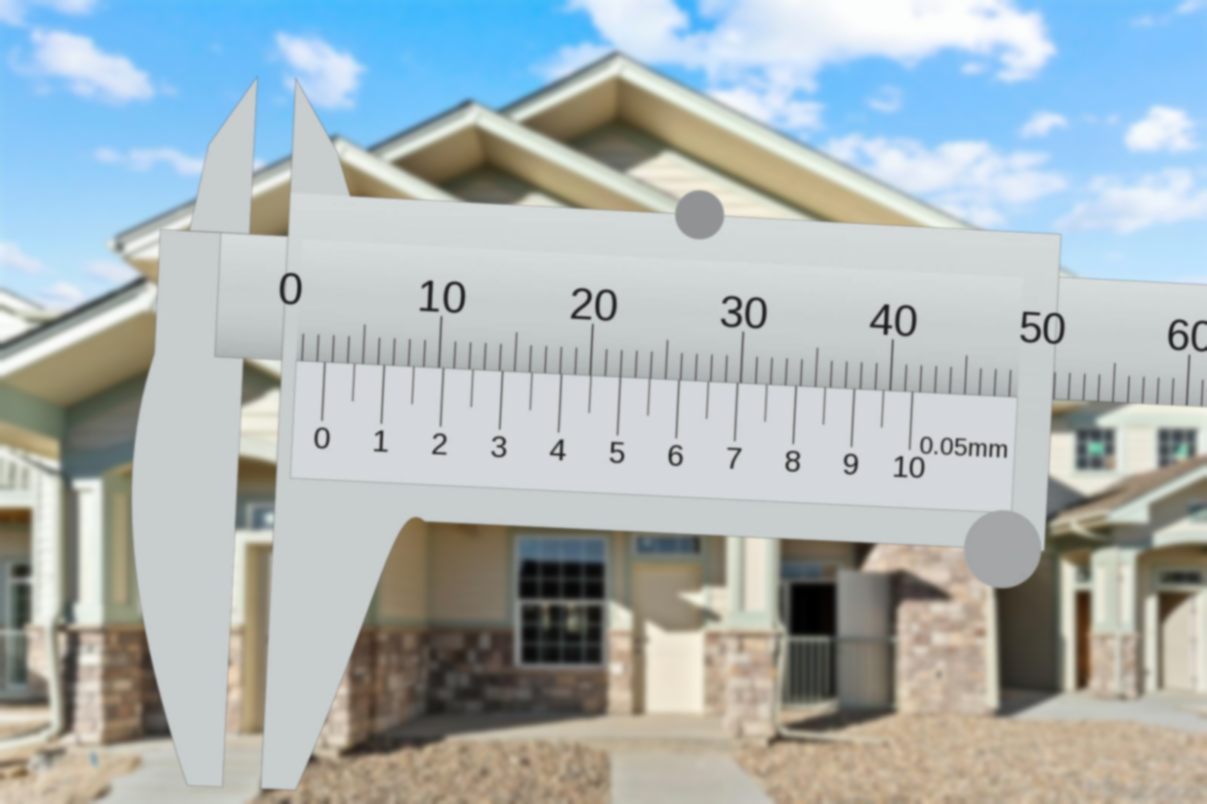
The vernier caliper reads 2.5 mm
